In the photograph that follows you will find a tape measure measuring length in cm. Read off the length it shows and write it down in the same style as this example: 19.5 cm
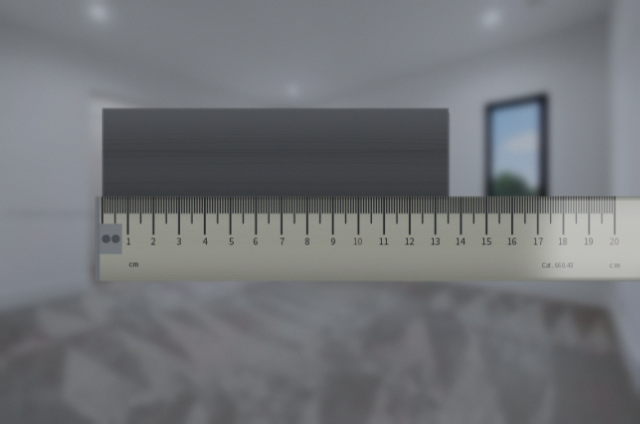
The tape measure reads 13.5 cm
